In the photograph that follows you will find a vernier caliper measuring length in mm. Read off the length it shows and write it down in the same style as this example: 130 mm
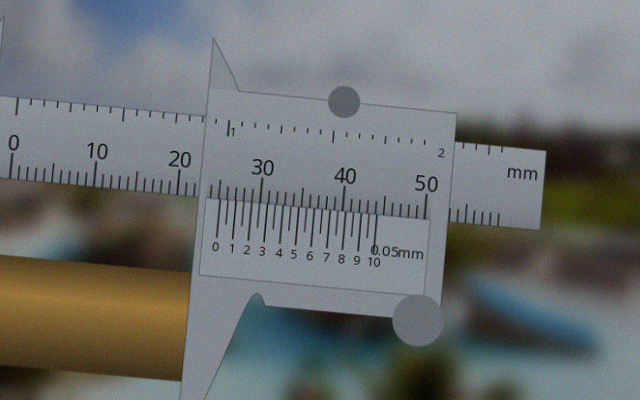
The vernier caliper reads 25.2 mm
